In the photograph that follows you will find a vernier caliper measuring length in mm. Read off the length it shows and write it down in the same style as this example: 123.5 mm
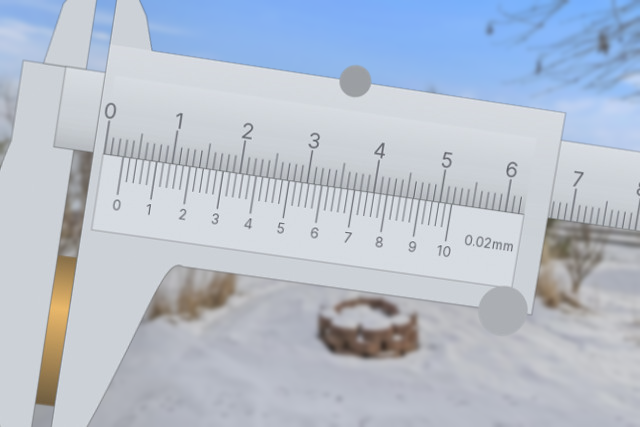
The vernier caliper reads 2.8 mm
